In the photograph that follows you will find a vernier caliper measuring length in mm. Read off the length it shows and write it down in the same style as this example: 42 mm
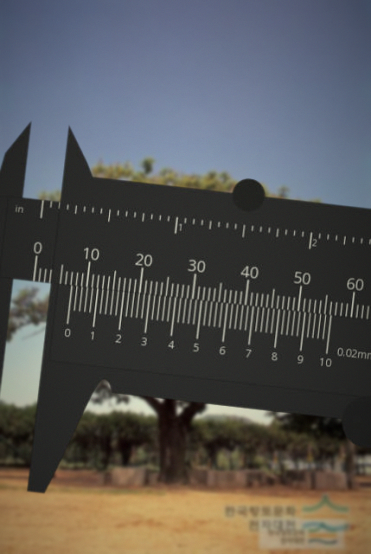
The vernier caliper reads 7.2 mm
